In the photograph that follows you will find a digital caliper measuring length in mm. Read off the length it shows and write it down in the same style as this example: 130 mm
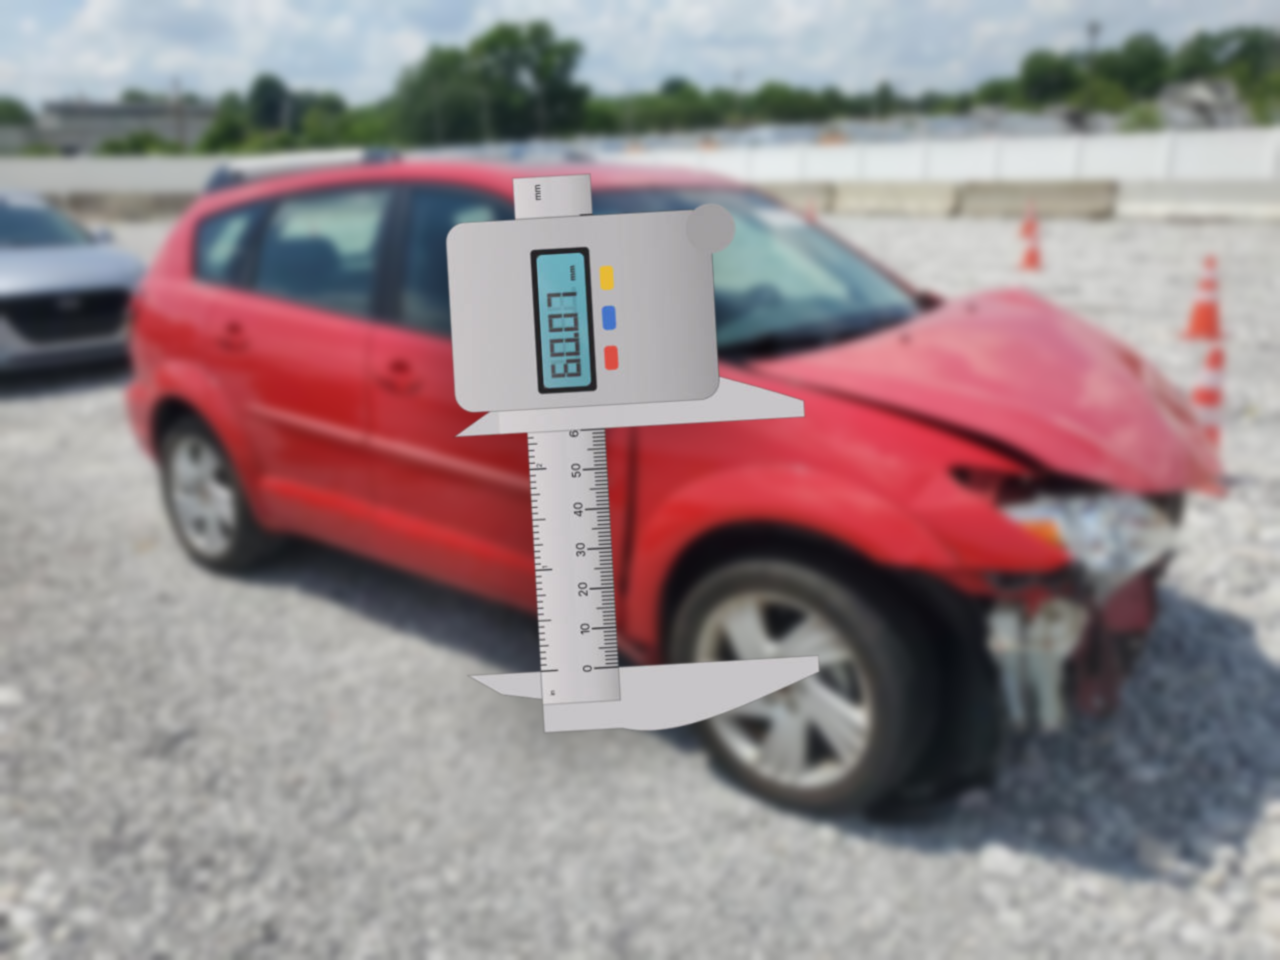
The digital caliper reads 60.07 mm
